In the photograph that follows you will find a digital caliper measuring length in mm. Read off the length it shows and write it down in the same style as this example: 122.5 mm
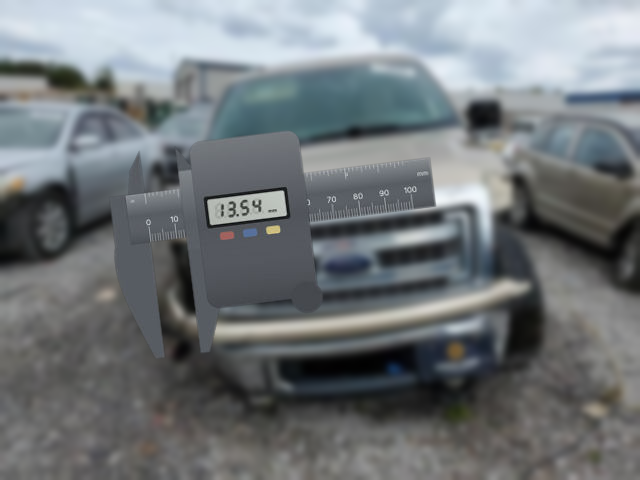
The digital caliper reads 13.54 mm
